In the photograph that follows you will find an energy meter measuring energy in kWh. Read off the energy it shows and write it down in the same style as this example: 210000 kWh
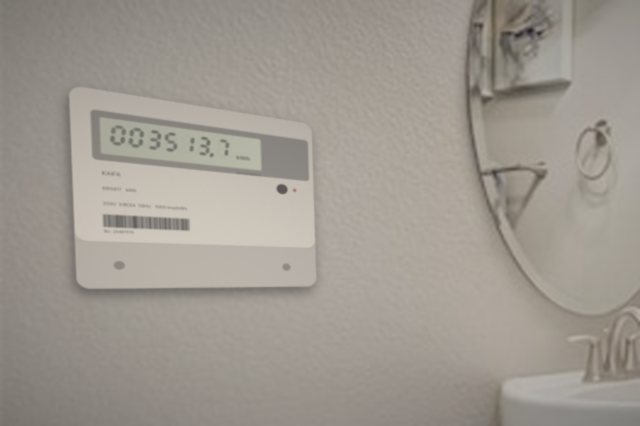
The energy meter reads 3513.7 kWh
